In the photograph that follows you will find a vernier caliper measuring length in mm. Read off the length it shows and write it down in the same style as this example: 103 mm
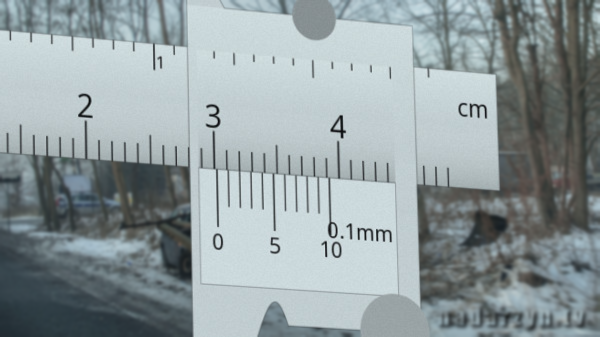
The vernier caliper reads 30.2 mm
